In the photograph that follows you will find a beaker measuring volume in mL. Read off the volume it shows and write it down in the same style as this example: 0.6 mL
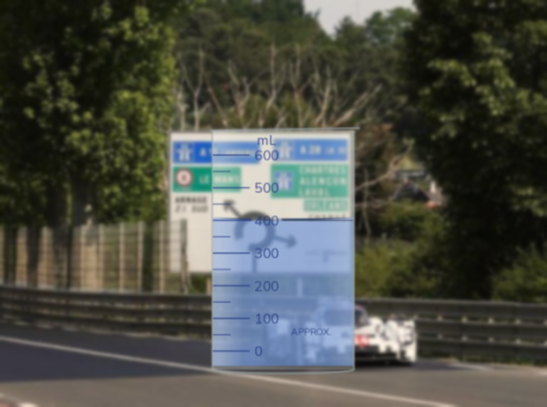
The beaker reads 400 mL
